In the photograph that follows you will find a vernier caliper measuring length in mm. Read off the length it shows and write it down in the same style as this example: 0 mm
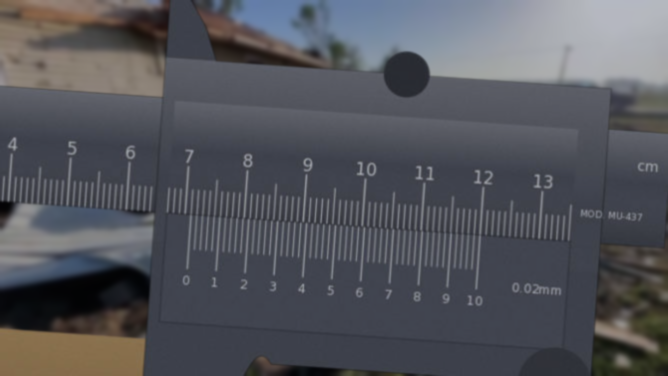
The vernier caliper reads 71.0 mm
